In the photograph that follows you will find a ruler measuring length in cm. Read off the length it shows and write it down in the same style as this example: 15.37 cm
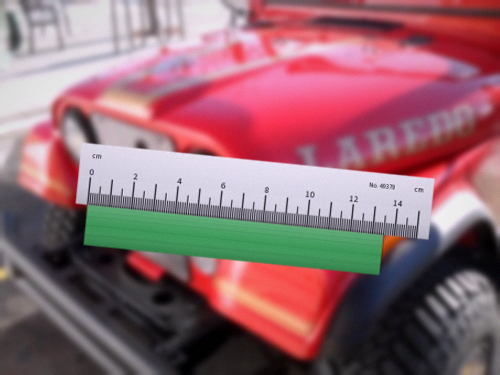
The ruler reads 13.5 cm
